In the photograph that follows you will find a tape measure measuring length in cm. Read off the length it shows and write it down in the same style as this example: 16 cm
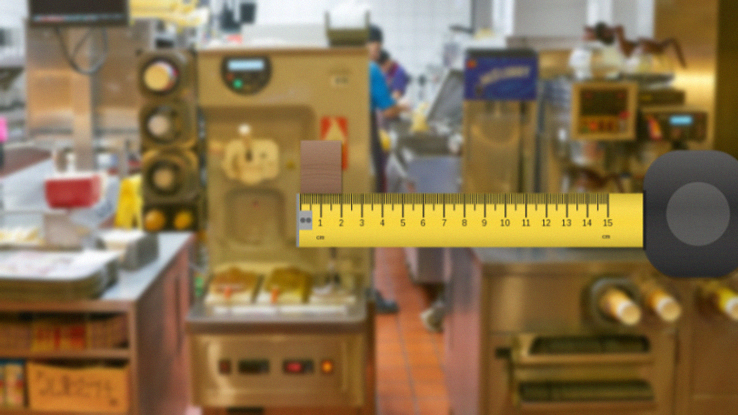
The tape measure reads 2 cm
